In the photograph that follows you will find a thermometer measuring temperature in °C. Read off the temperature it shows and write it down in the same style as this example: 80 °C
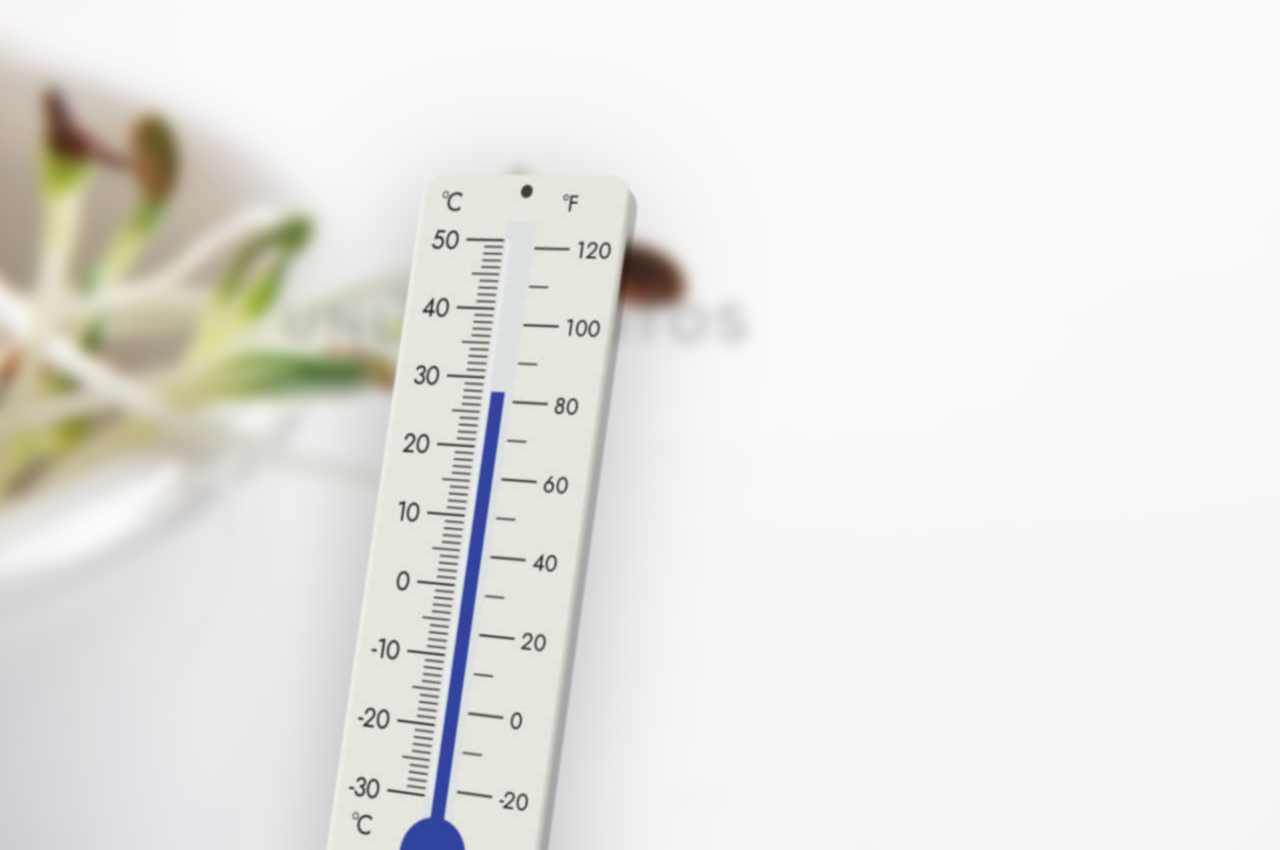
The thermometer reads 28 °C
